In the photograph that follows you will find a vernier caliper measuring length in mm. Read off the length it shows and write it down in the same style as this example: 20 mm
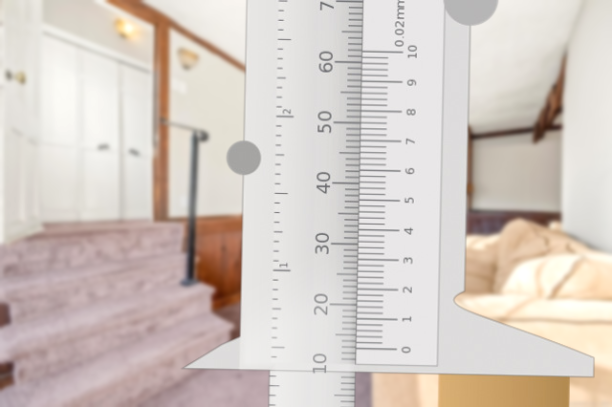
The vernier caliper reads 12.8 mm
